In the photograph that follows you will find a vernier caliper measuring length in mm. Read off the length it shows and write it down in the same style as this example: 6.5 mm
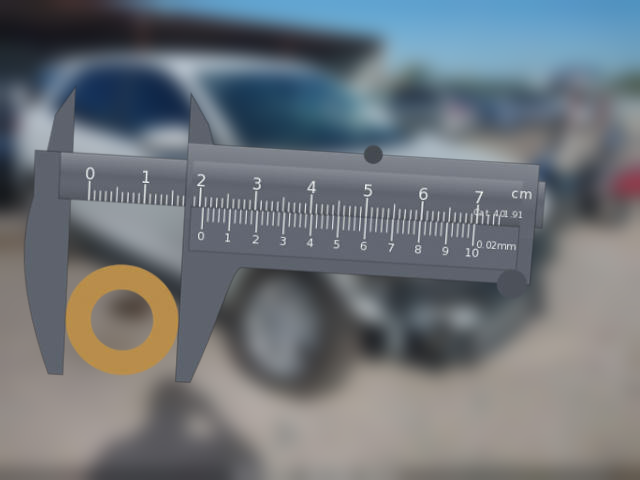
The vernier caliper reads 20.6 mm
